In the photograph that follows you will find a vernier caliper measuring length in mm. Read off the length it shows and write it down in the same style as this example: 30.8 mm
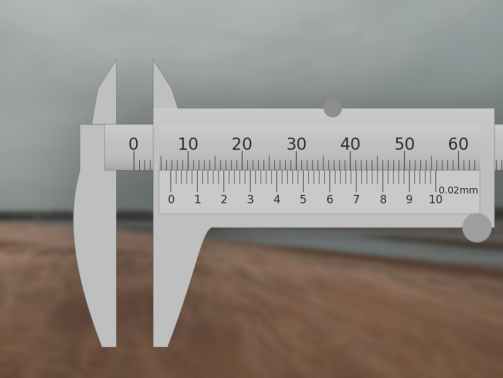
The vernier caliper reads 6.8 mm
